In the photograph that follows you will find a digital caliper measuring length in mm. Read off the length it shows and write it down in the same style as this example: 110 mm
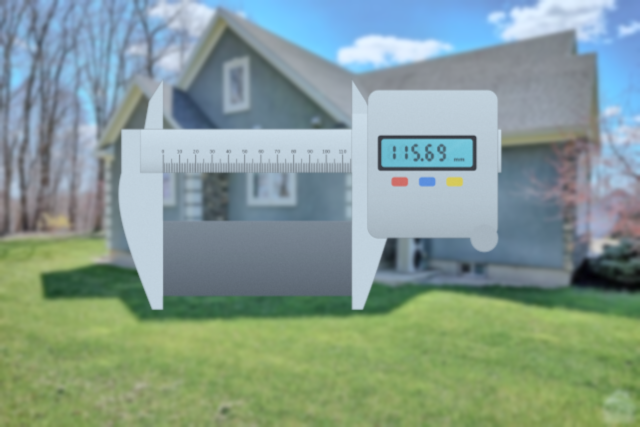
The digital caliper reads 115.69 mm
